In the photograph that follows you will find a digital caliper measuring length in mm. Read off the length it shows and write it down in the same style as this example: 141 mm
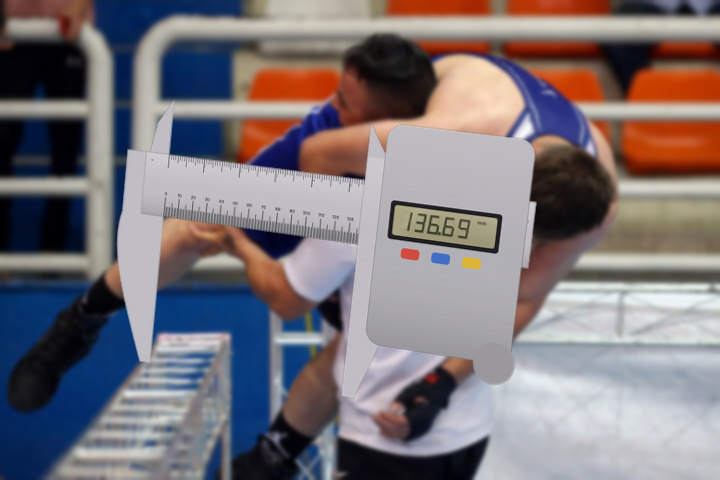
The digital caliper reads 136.69 mm
